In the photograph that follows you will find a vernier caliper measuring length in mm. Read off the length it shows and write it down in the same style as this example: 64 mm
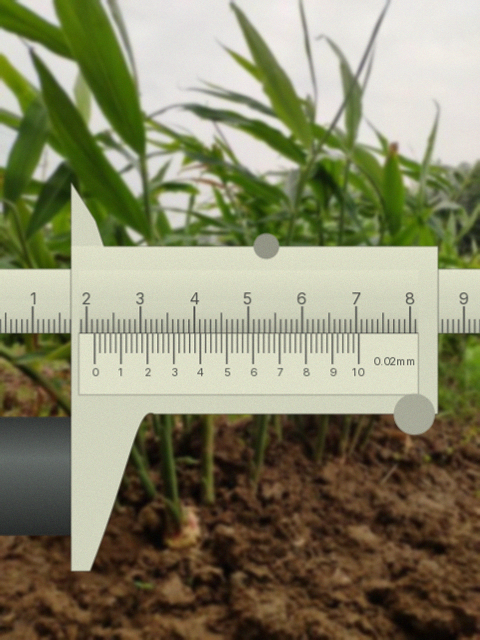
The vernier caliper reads 21.5 mm
